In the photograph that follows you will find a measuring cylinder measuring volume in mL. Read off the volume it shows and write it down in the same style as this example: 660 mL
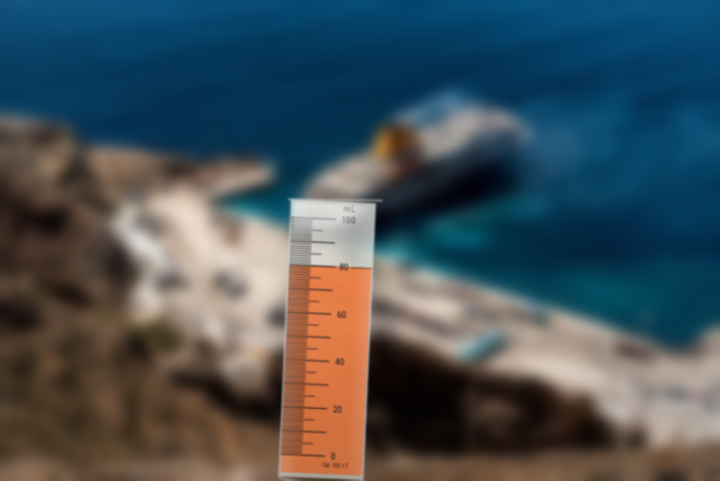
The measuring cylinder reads 80 mL
